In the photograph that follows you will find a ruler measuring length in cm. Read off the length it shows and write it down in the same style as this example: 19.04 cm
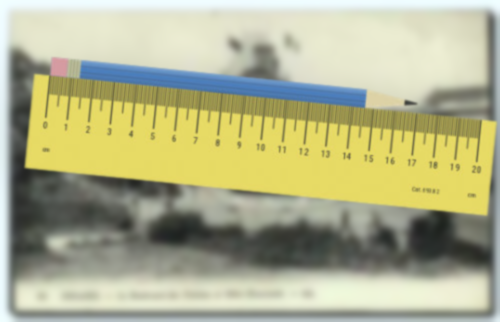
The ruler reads 17 cm
